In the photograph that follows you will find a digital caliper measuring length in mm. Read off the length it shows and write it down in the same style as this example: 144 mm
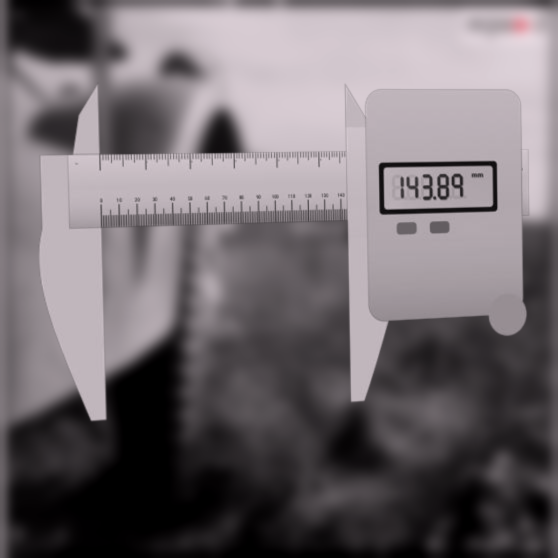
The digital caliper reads 143.89 mm
